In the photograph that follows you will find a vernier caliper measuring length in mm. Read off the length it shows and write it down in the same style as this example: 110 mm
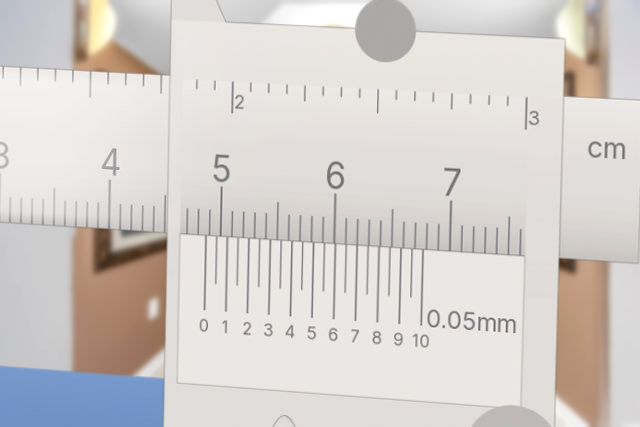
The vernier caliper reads 48.7 mm
